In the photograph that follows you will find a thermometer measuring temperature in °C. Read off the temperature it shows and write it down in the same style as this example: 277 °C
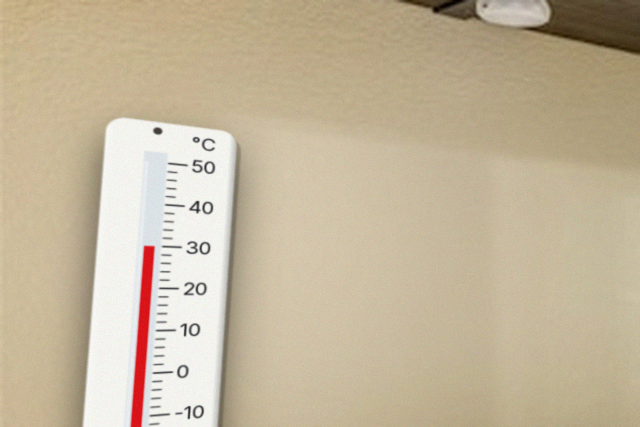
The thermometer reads 30 °C
